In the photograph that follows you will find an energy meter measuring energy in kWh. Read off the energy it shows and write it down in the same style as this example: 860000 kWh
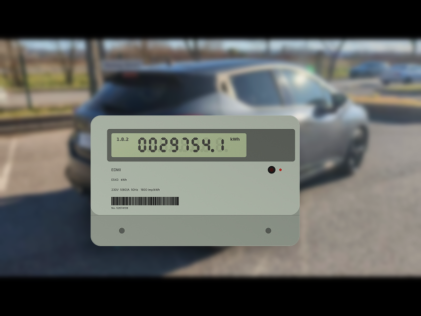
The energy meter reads 29754.1 kWh
